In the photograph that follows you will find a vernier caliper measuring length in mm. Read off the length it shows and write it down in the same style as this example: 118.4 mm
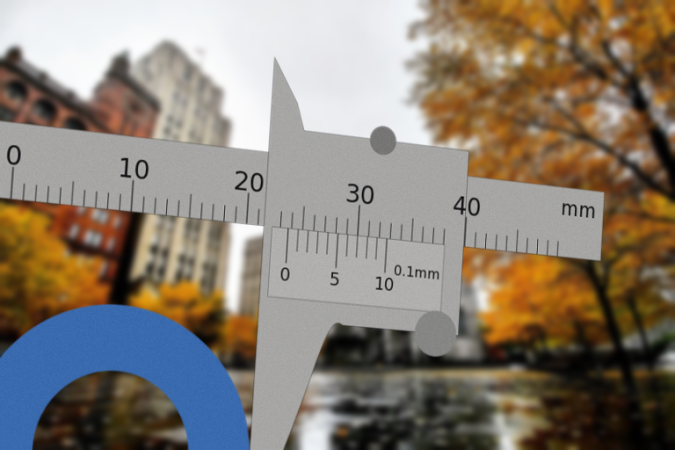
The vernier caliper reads 23.7 mm
